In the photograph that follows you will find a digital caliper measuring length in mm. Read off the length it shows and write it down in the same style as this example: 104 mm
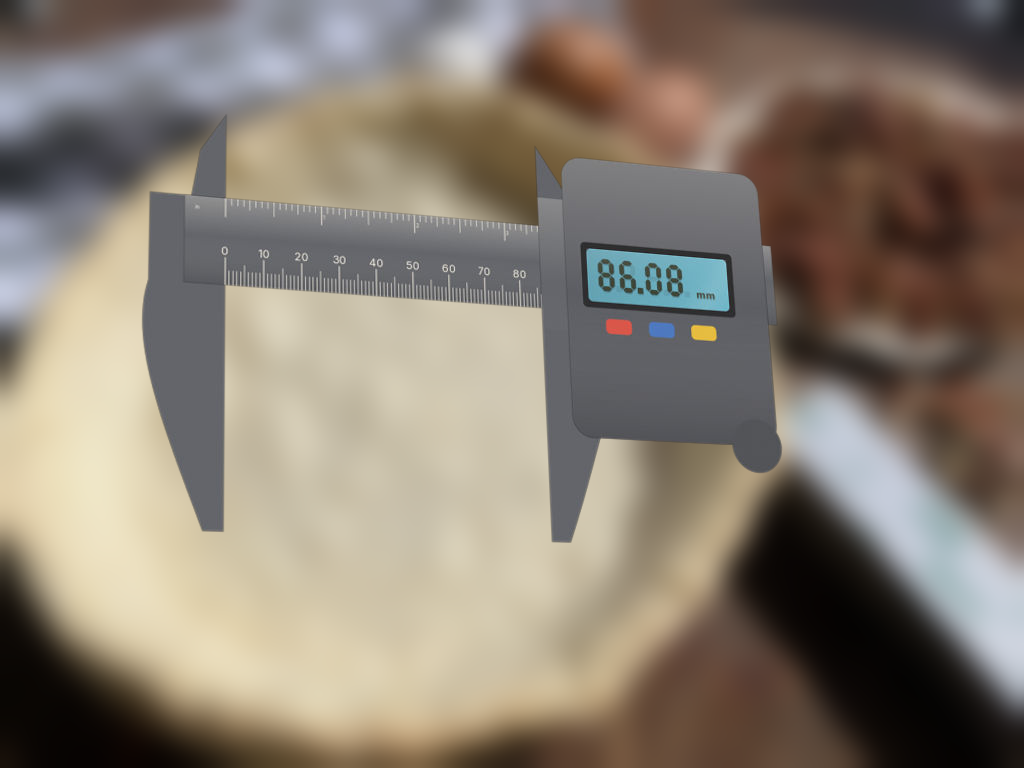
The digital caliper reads 86.08 mm
